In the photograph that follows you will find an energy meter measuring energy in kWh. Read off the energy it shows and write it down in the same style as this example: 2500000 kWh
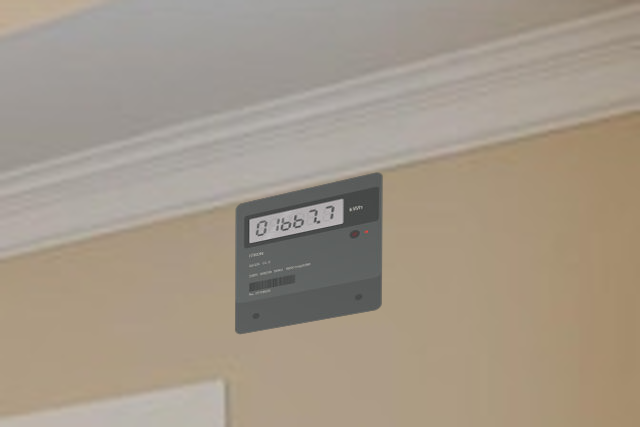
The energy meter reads 1667.7 kWh
